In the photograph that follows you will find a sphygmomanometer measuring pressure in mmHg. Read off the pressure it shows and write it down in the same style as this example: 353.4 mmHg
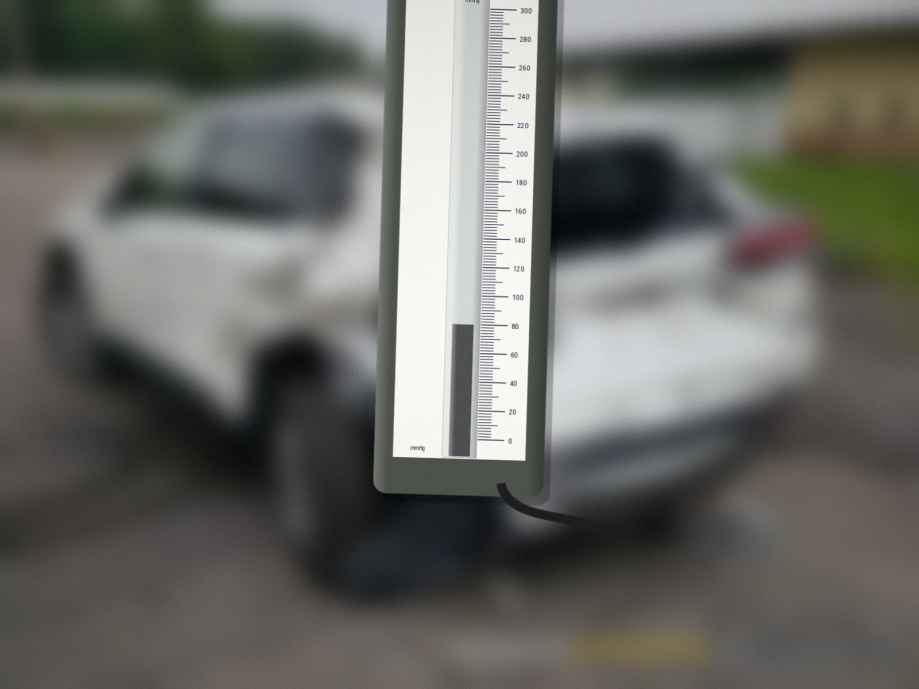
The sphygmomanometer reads 80 mmHg
